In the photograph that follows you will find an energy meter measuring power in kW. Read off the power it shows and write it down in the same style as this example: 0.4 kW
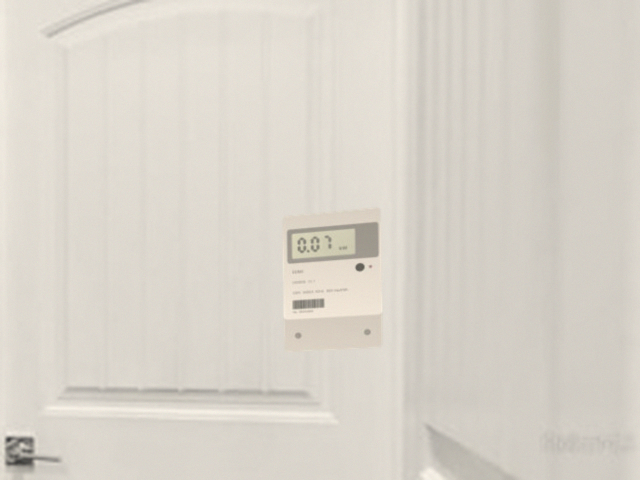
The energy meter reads 0.07 kW
